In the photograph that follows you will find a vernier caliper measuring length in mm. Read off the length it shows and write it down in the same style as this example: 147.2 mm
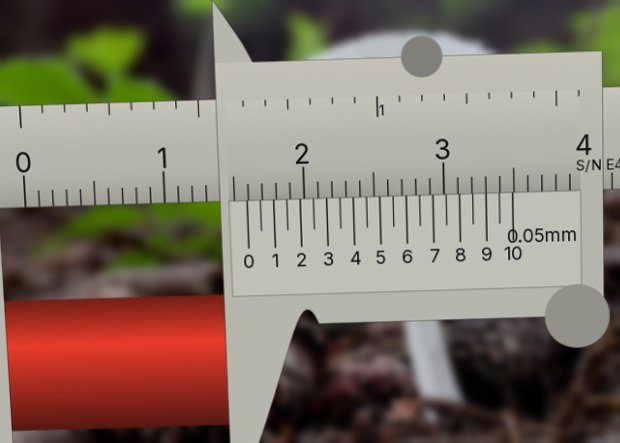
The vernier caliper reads 15.9 mm
